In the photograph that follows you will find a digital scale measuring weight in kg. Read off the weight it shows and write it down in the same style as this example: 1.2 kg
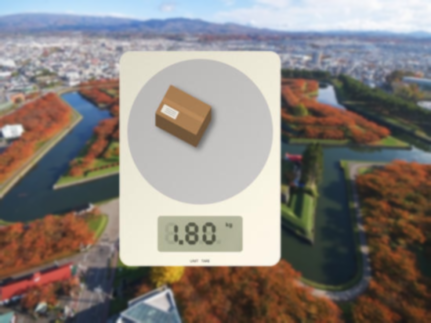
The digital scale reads 1.80 kg
